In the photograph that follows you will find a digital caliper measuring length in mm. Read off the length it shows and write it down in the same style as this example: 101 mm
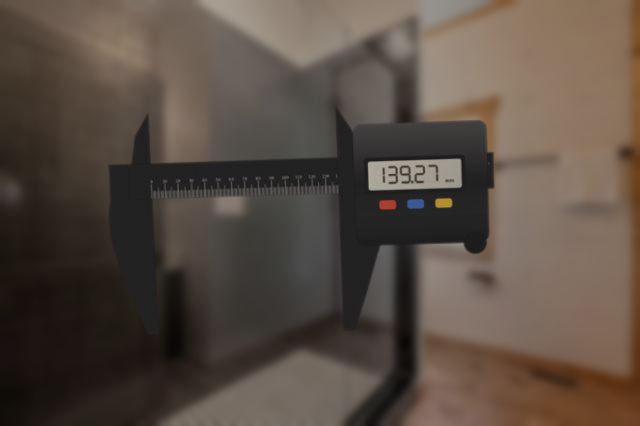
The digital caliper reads 139.27 mm
